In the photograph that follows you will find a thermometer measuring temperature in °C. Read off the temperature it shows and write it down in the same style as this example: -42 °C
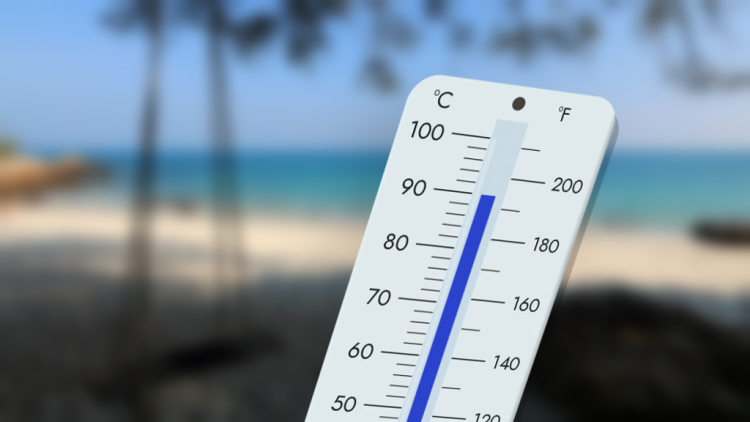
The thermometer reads 90 °C
